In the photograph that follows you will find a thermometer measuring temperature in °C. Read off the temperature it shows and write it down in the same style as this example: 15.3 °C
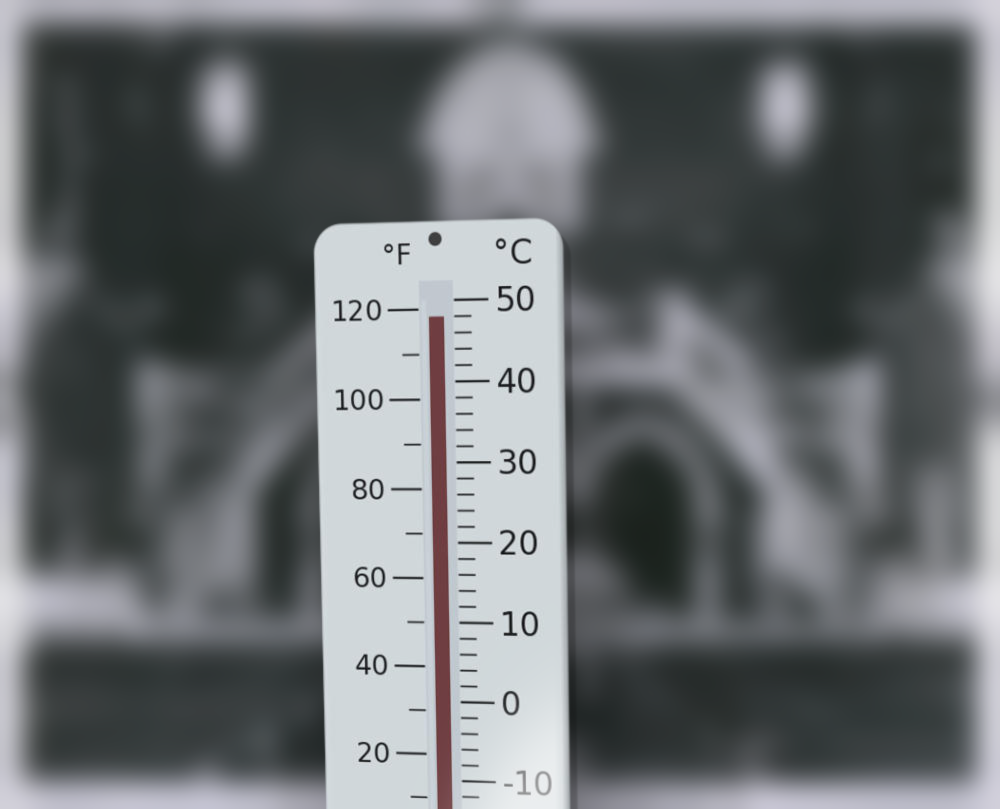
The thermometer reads 48 °C
